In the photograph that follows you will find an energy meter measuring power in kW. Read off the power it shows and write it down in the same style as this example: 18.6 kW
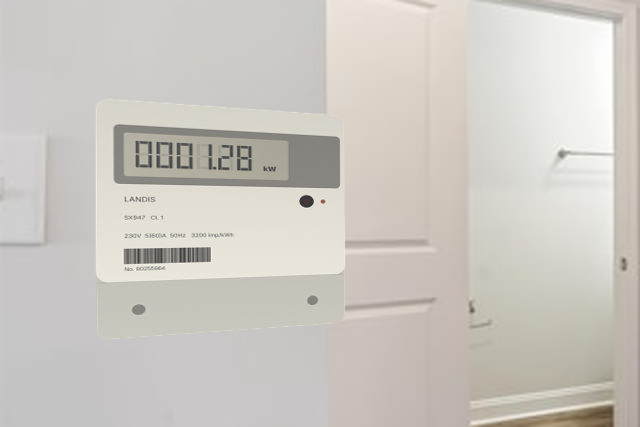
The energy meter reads 1.28 kW
